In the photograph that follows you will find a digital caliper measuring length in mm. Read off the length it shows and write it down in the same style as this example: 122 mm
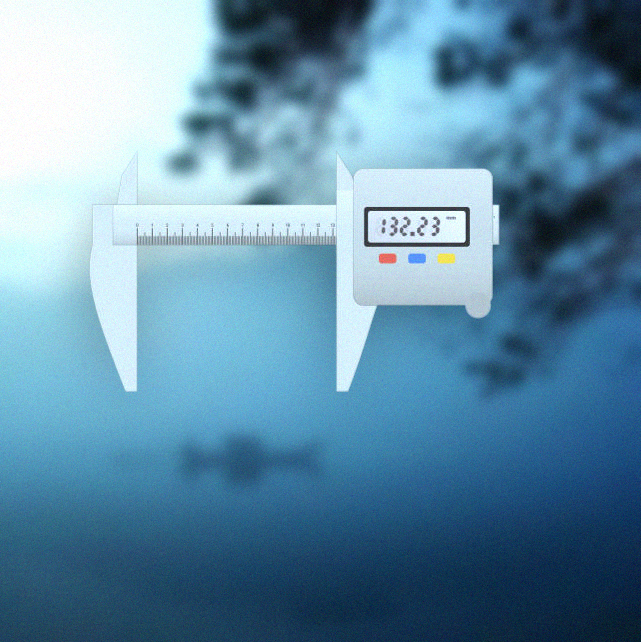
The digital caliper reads 132.23 mm
